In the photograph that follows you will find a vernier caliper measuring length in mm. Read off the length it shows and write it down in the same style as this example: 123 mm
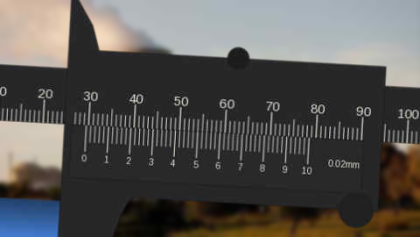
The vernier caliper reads 29.5 mm
